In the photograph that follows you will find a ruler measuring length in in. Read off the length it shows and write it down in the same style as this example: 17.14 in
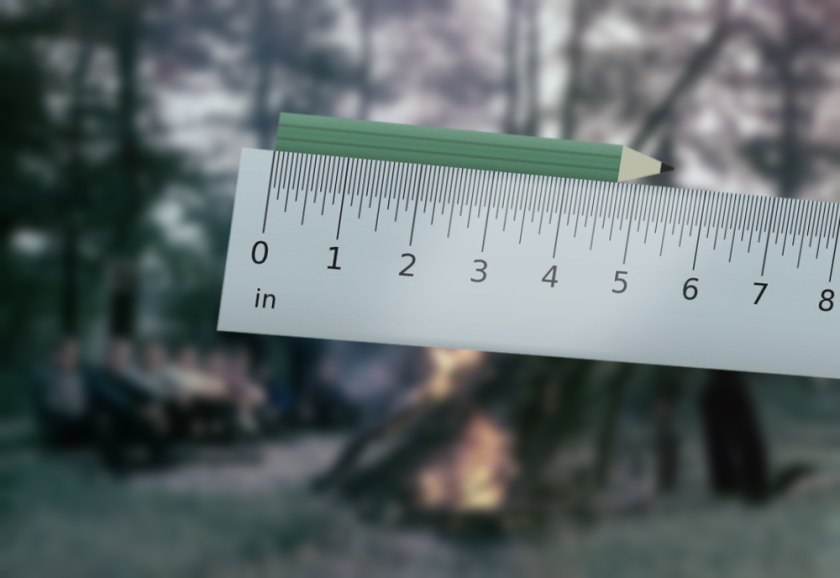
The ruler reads 5.5 in
